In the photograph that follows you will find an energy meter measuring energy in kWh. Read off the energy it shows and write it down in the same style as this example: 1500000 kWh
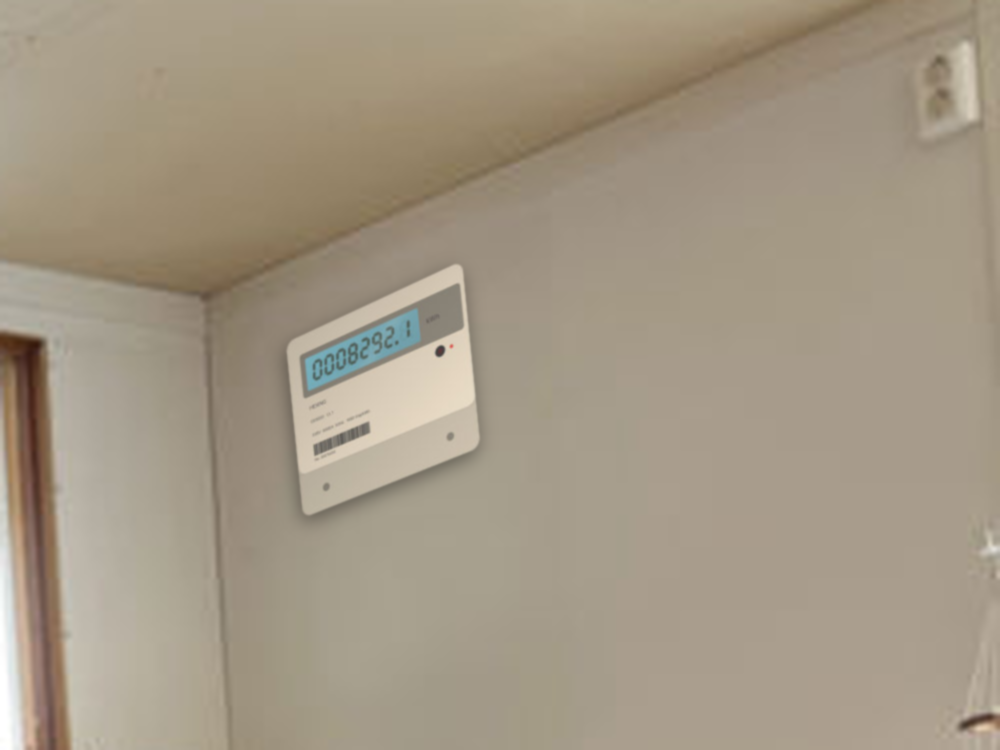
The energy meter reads 8292.1 kWh
